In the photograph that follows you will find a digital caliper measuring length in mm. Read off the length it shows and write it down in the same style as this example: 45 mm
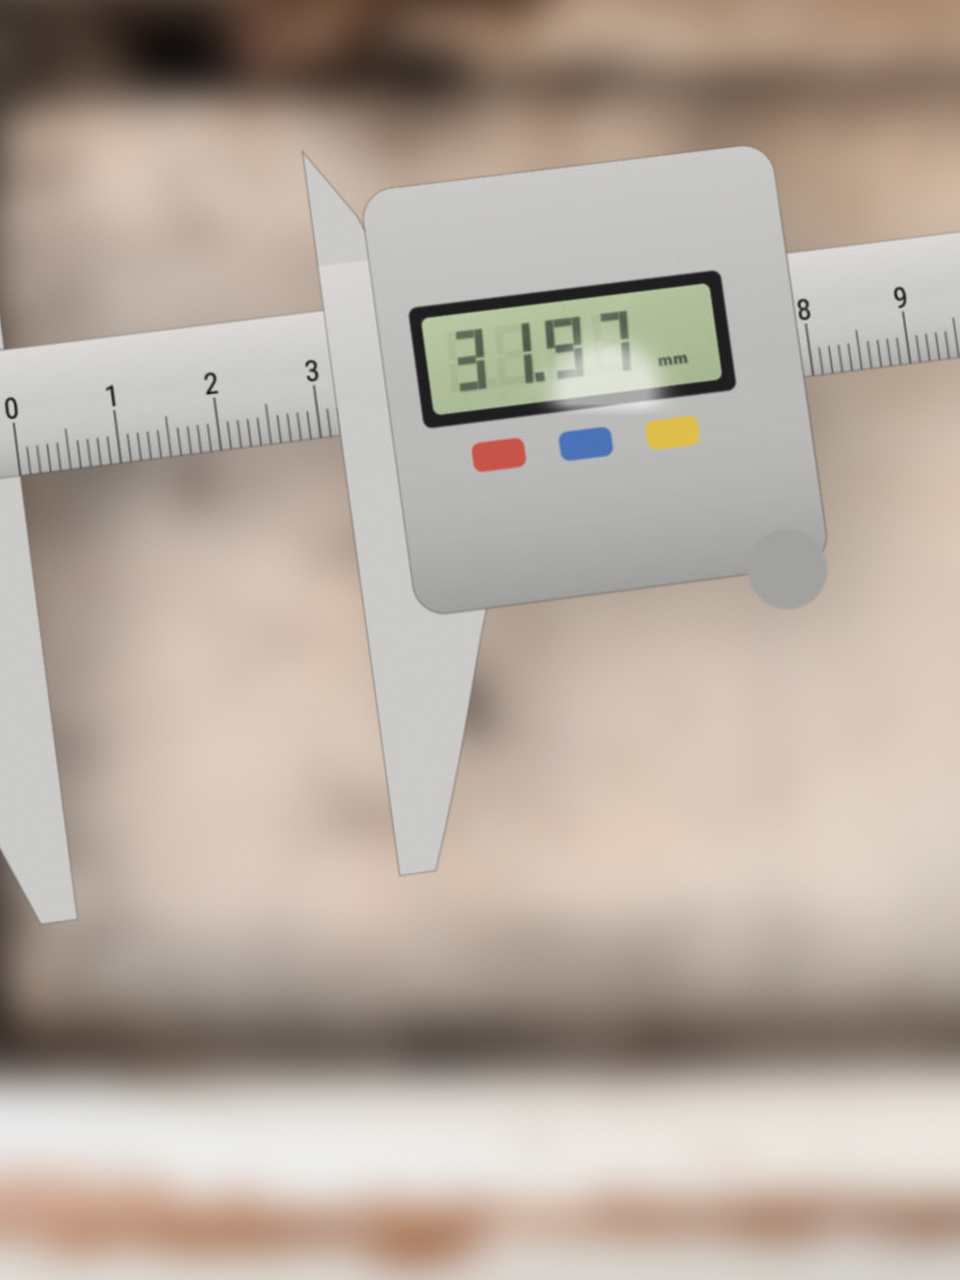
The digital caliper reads 31.97 mm
